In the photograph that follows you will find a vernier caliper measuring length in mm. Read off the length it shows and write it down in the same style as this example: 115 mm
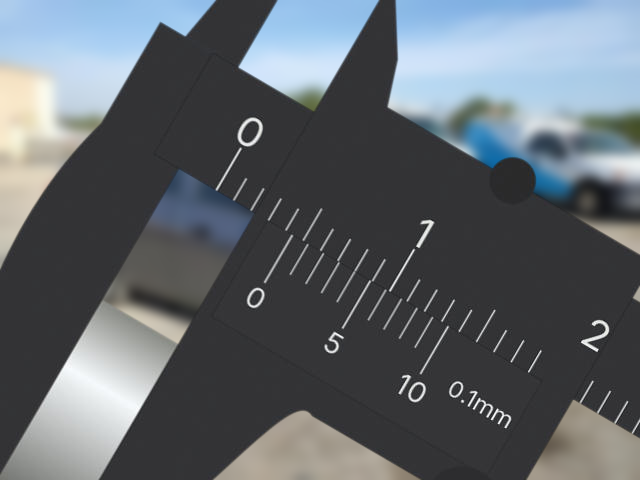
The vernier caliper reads 4.4 mm
